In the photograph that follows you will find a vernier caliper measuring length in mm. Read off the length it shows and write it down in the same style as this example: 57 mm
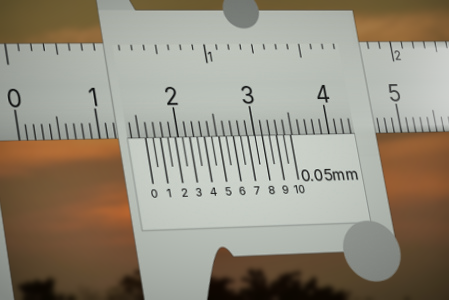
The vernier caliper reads 15.8 mm
